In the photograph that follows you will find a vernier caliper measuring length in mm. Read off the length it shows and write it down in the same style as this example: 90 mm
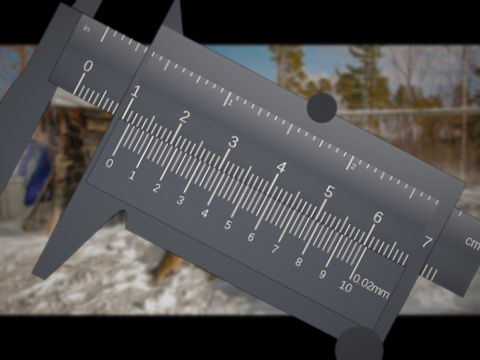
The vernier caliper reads 11.6 mm
